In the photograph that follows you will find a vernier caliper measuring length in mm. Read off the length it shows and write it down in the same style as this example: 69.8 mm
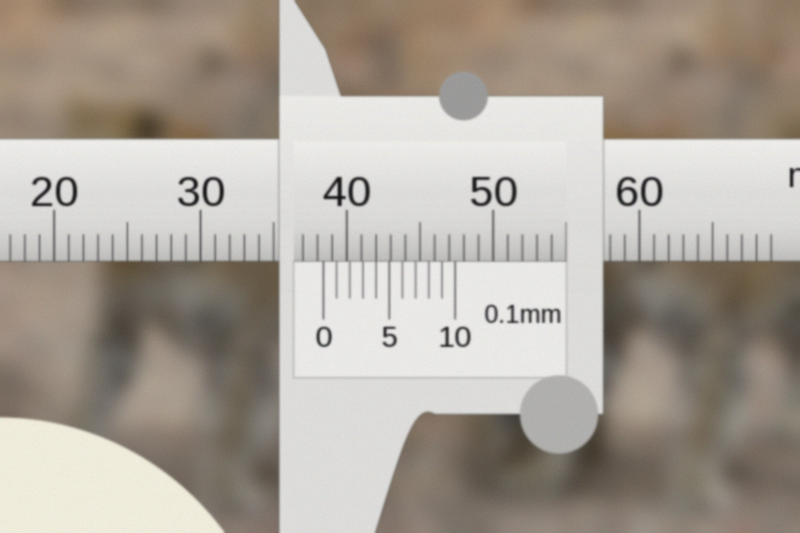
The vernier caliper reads 38.4 mm
